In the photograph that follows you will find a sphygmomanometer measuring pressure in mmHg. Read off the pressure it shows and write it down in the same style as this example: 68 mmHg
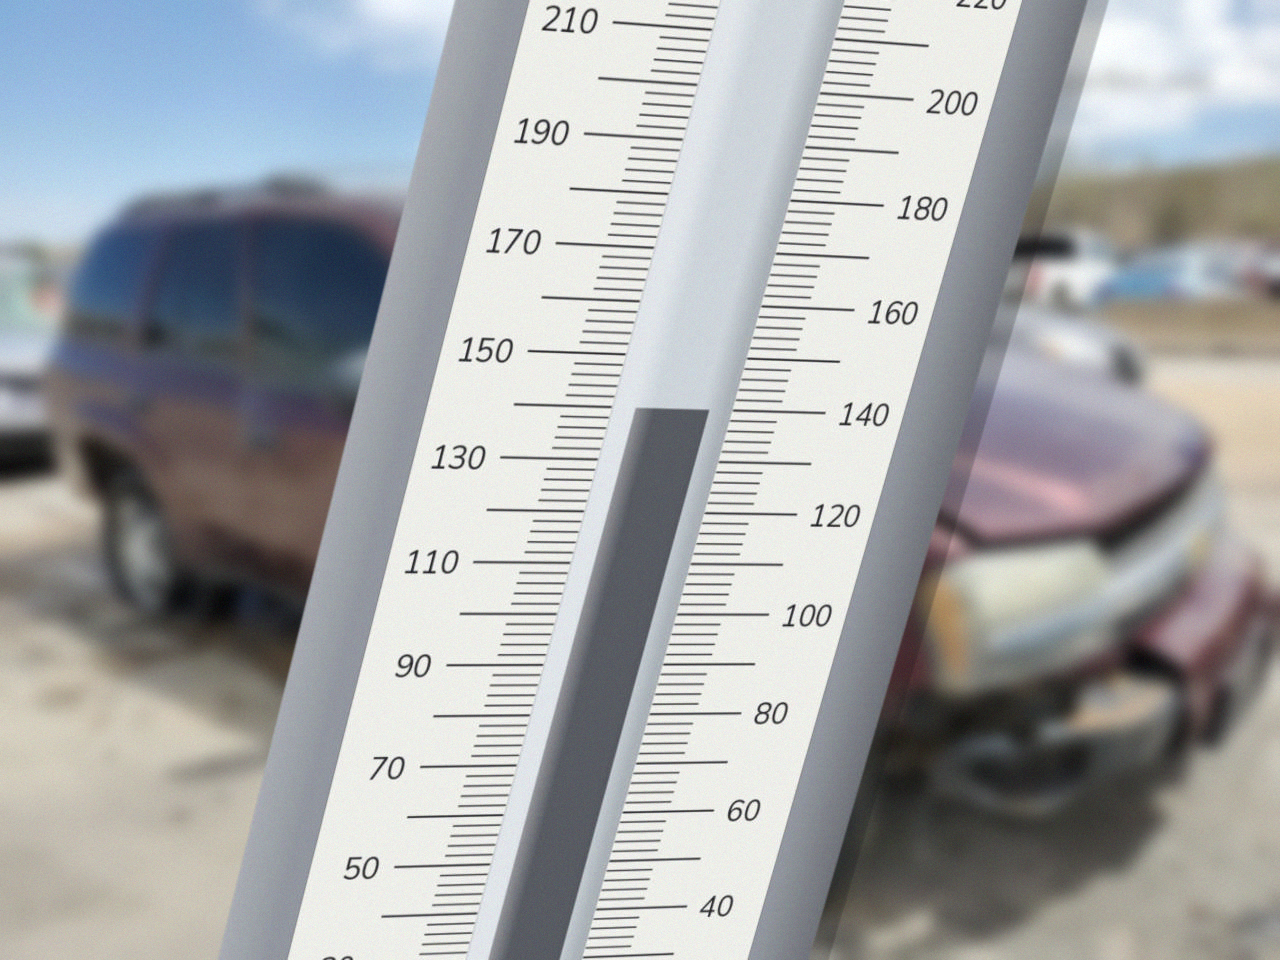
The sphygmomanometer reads 140 mmHg
